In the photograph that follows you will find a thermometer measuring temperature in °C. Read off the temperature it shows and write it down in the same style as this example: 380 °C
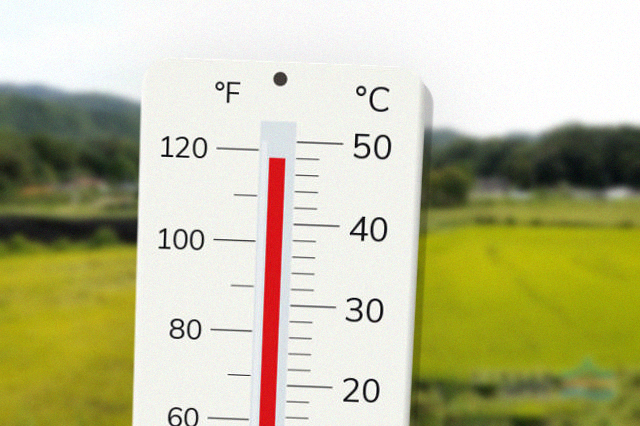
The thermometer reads 48 °C
